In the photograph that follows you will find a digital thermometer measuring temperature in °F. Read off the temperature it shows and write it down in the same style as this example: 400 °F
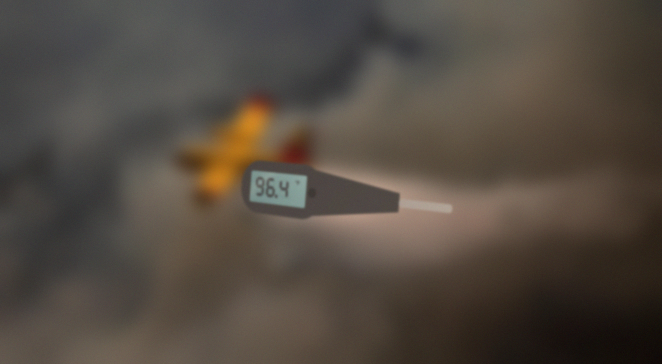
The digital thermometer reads 96.4 °F
